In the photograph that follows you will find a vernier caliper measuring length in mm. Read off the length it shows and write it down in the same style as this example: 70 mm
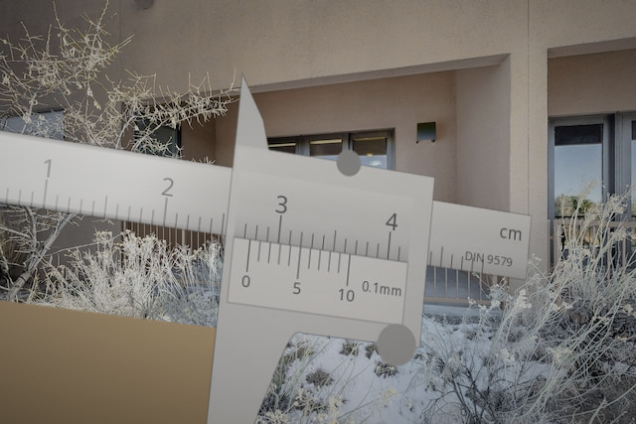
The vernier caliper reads 27.5 mm
